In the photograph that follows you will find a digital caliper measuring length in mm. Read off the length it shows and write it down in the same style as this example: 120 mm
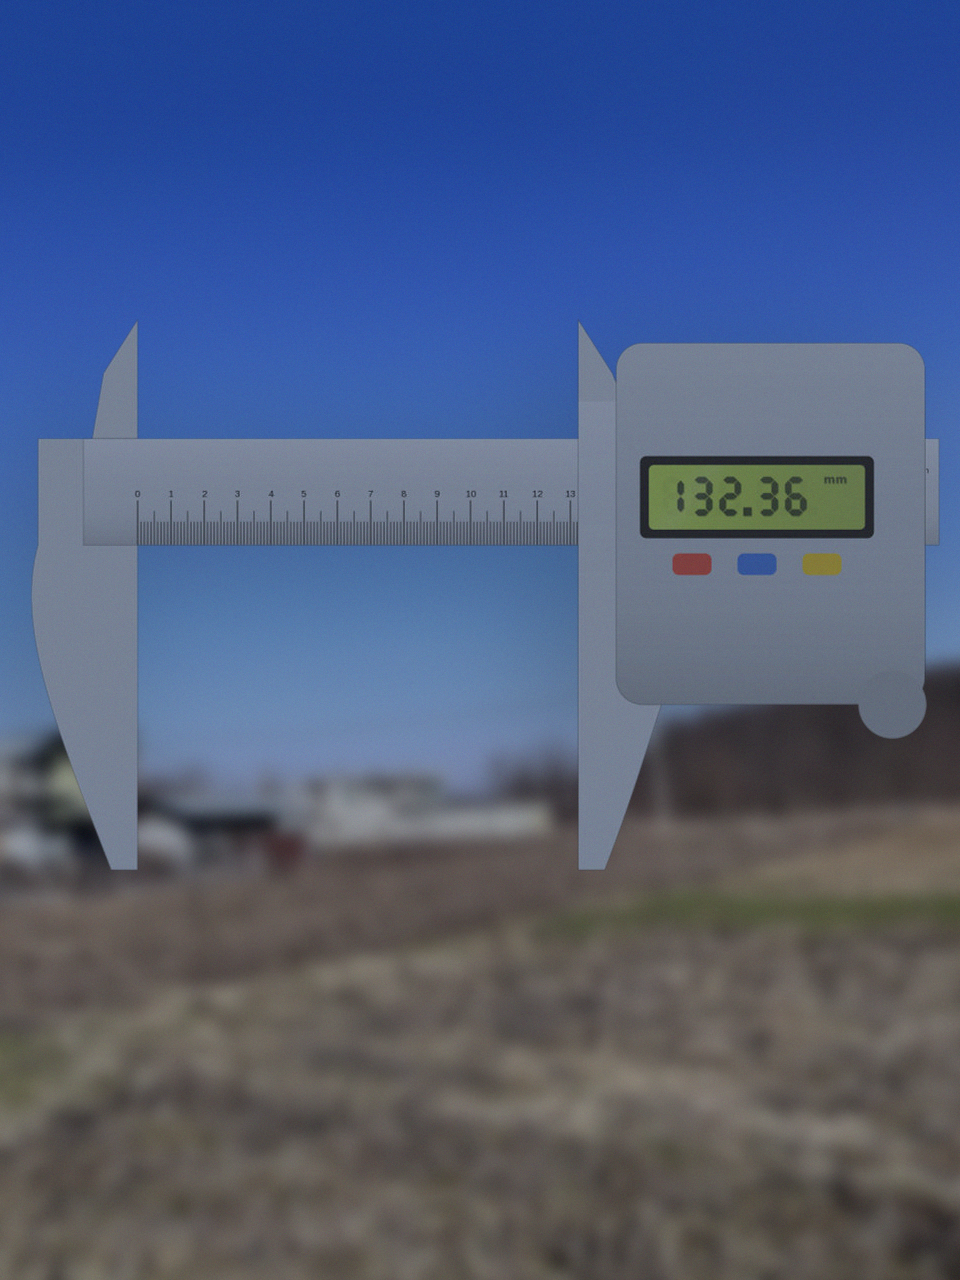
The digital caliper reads 132.36 mm
